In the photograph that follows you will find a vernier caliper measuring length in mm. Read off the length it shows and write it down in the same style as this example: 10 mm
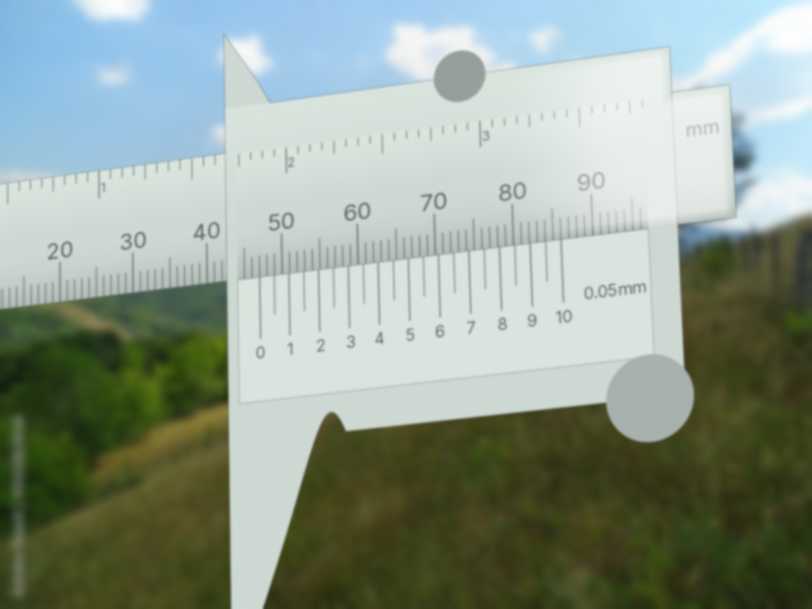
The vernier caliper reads 47.0 mm
